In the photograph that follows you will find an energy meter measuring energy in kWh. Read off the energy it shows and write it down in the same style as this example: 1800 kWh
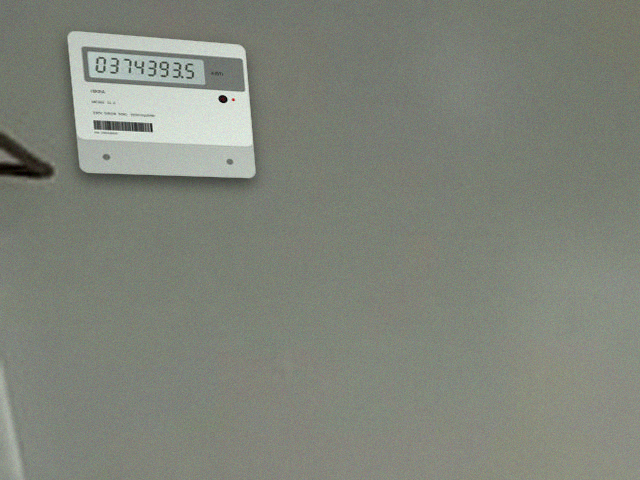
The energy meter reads 374393.5 kWh
